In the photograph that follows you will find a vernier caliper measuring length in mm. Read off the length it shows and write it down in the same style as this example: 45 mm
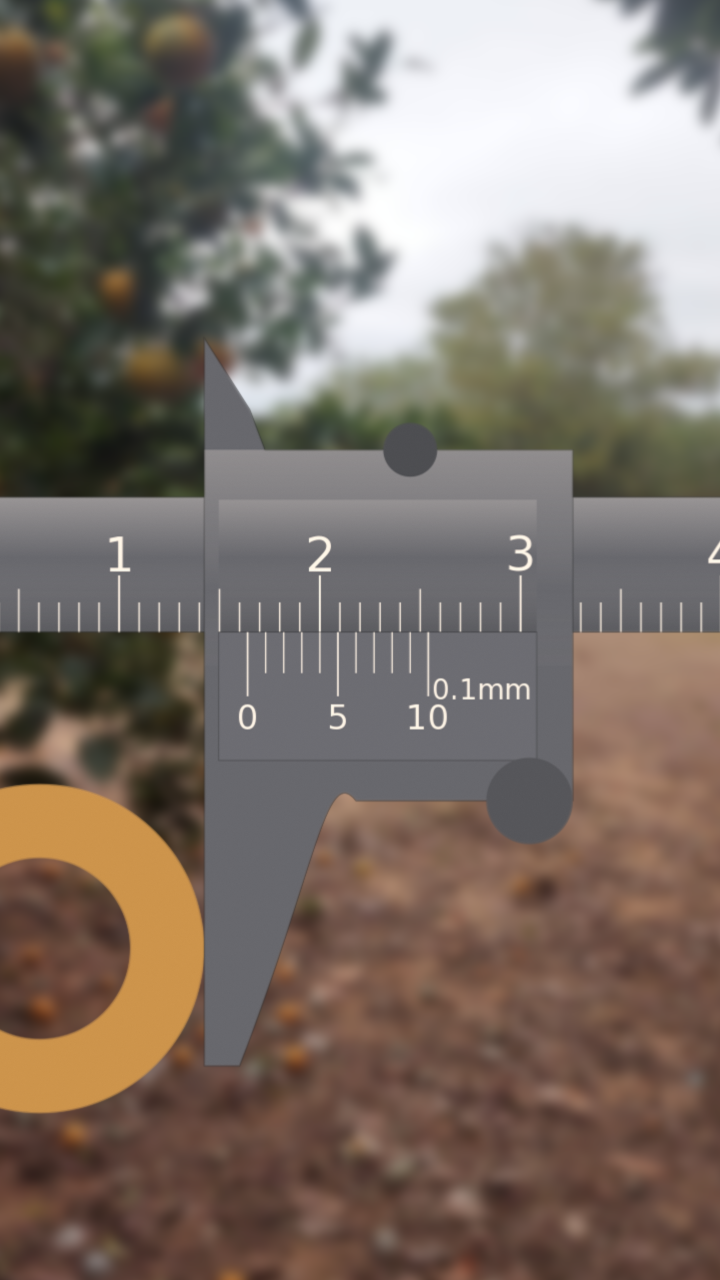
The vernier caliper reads 16.4 mm
